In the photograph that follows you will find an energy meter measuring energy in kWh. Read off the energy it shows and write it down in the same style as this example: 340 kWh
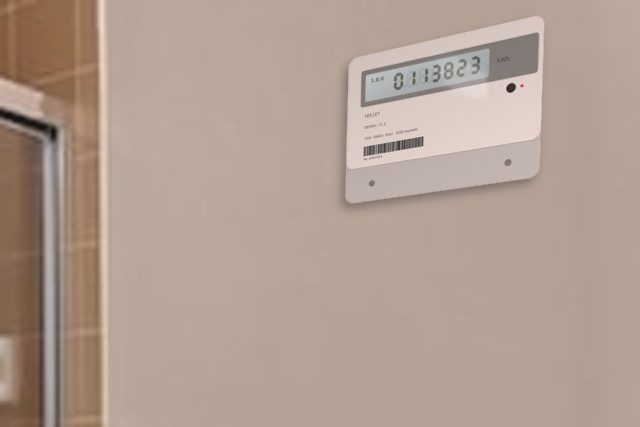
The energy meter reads 113823 kWh
